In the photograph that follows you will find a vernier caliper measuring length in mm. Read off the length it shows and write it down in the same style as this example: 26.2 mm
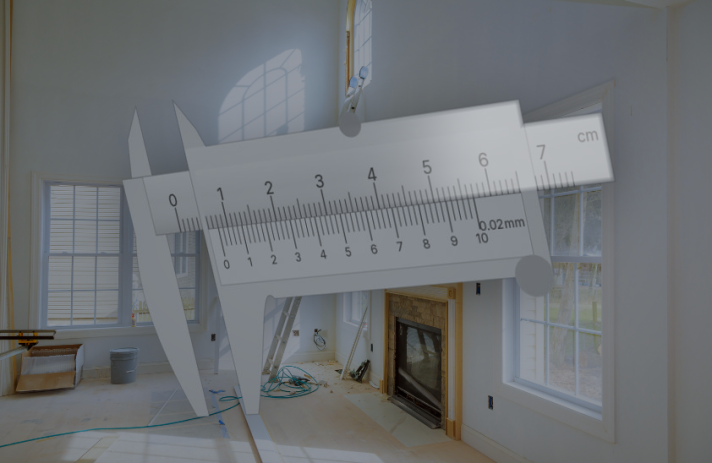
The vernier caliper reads 8.0 mm
